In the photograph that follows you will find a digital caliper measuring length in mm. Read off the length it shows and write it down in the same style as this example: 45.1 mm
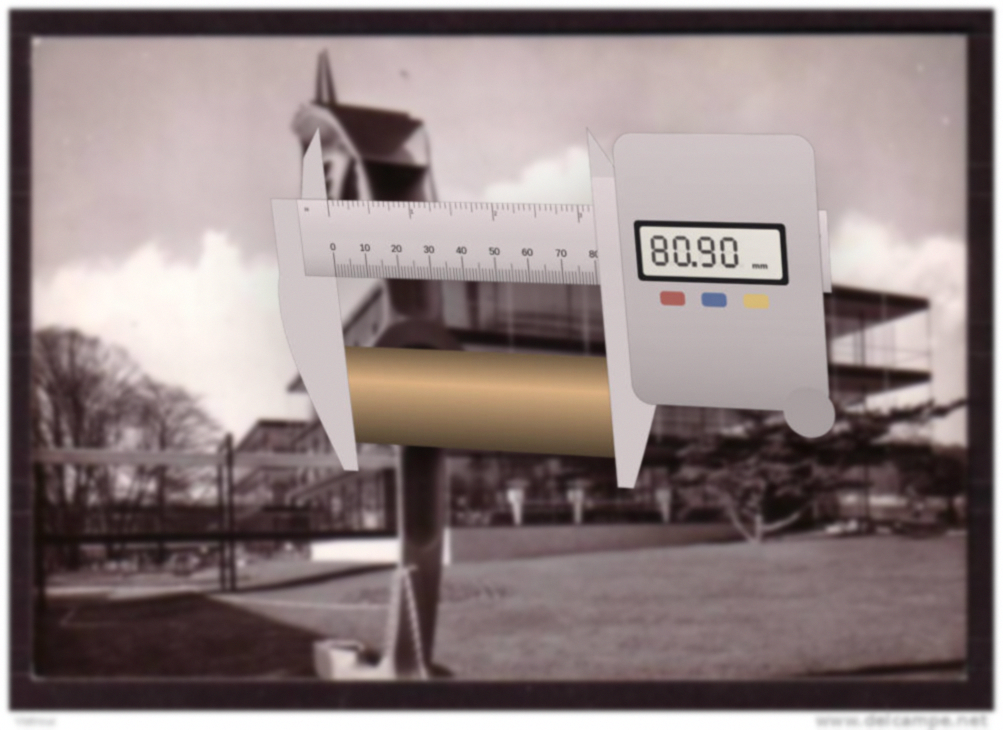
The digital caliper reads 80.90 mm
